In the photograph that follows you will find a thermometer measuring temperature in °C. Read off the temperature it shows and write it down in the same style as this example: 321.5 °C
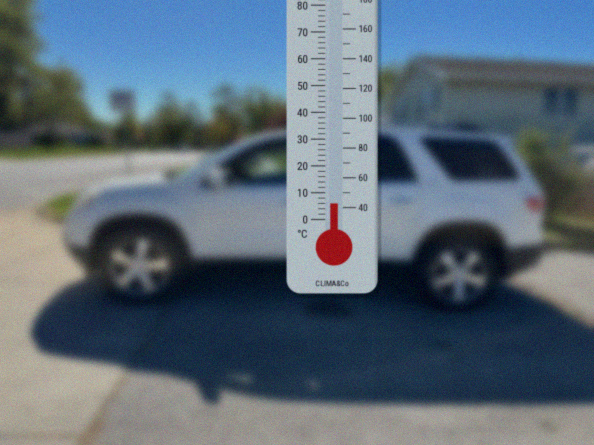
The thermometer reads 6 °C
